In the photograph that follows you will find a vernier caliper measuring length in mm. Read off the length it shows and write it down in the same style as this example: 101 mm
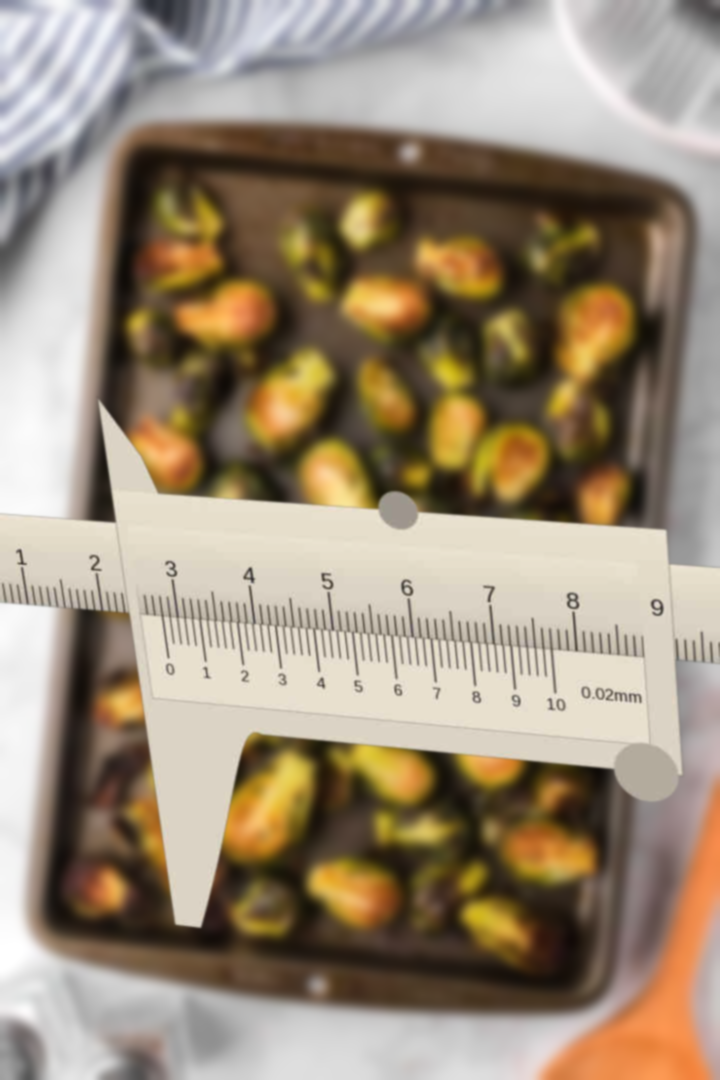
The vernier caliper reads 28.0 mm
